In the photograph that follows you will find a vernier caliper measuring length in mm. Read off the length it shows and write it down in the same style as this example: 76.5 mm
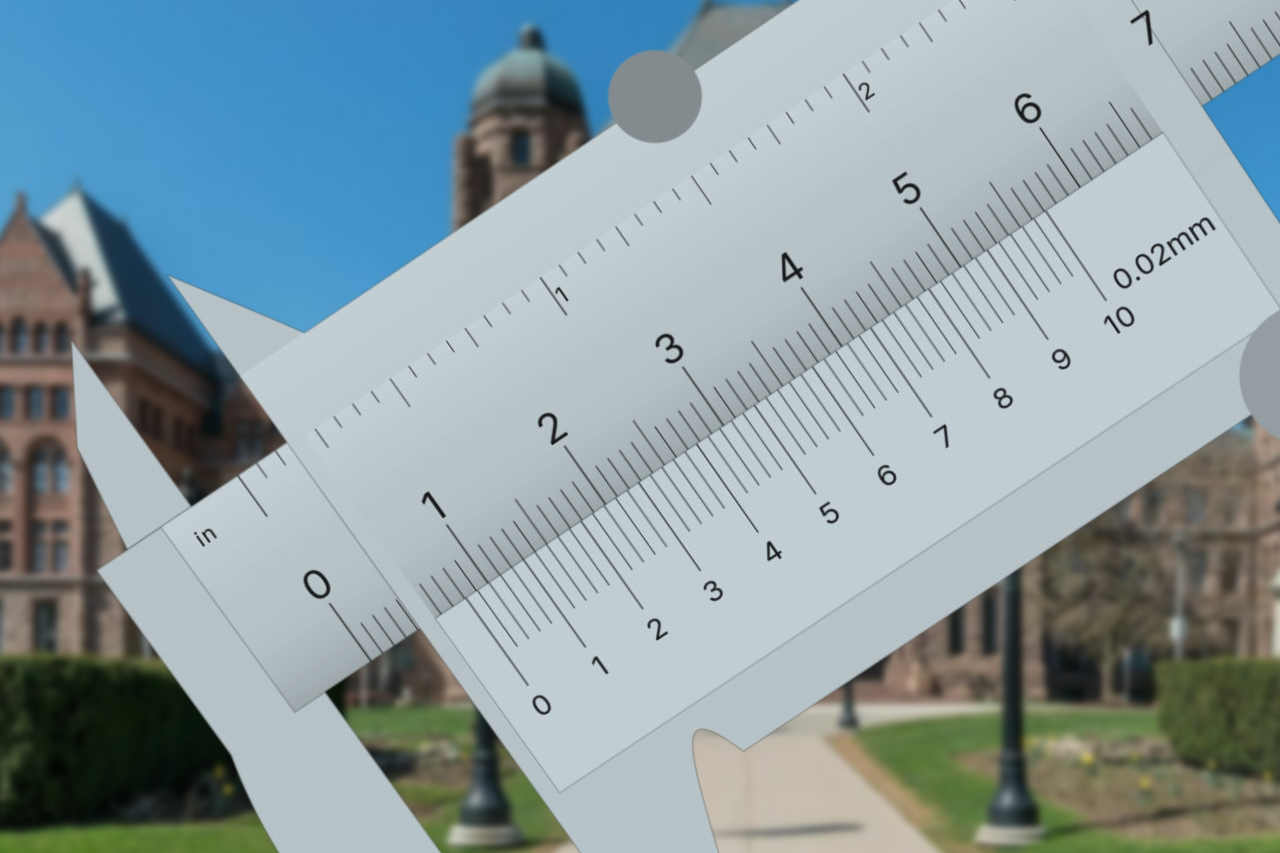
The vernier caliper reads 8.1 mm
